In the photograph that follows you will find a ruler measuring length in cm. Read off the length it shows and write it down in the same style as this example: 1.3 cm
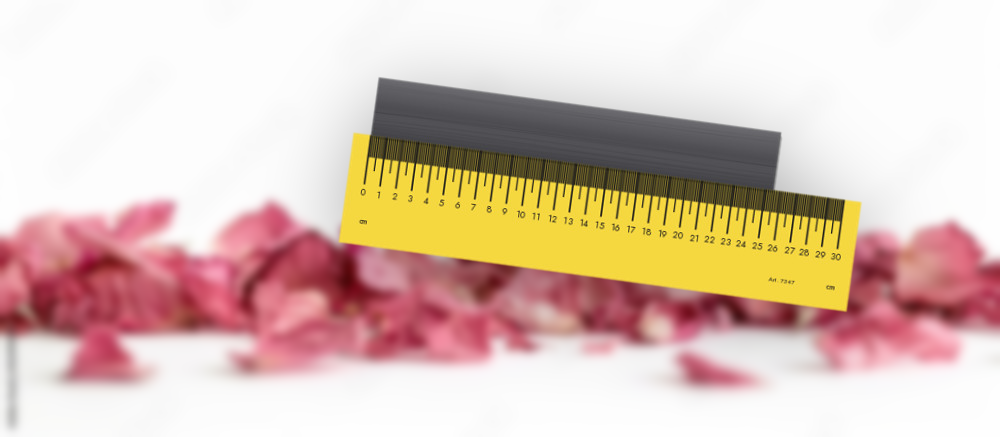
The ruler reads 25.5 cm
